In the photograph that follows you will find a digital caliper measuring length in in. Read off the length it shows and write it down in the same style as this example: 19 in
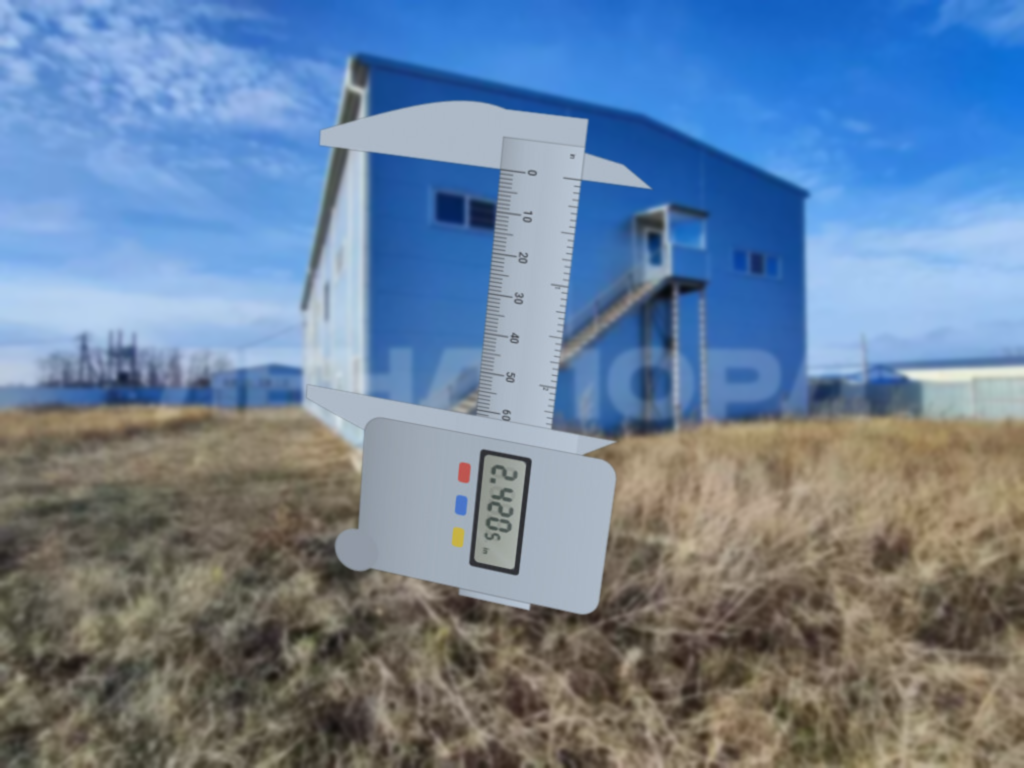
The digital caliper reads 2.4205 in
